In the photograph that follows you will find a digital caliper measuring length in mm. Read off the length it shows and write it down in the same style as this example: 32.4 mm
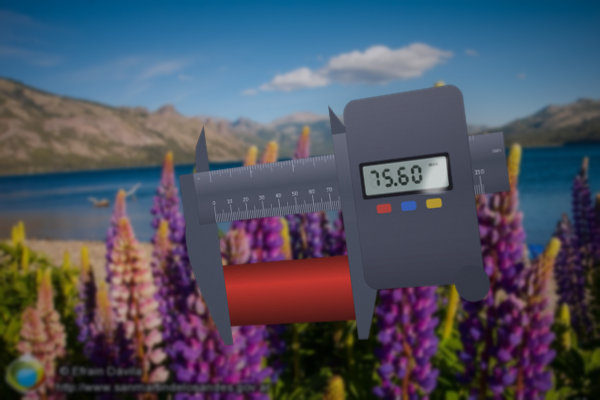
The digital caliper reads 75.60 mm
